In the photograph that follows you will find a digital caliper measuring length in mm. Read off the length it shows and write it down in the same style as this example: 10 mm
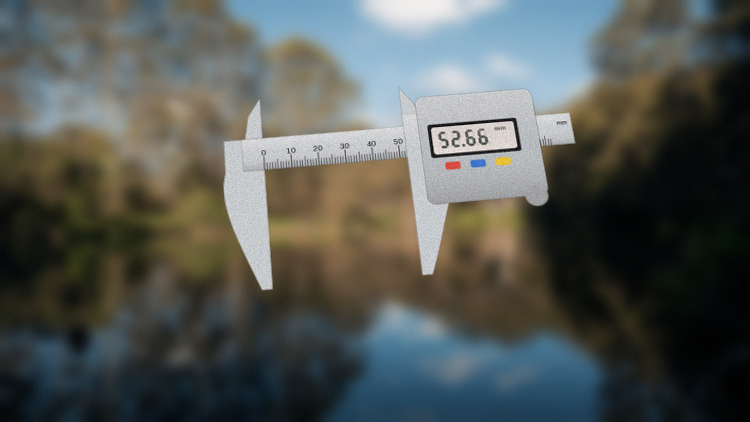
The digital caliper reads 52.66 mm
